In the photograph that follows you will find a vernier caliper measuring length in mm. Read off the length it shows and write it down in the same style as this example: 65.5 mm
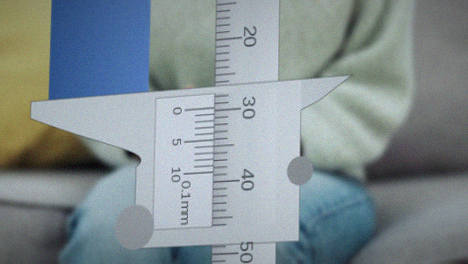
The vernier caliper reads 29.6 mm
